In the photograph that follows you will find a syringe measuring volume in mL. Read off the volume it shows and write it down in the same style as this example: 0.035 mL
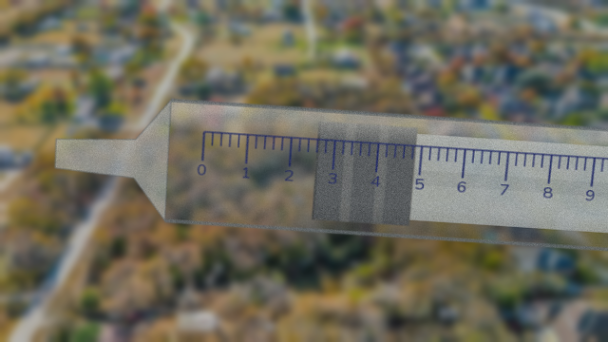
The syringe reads 2.6 mL
